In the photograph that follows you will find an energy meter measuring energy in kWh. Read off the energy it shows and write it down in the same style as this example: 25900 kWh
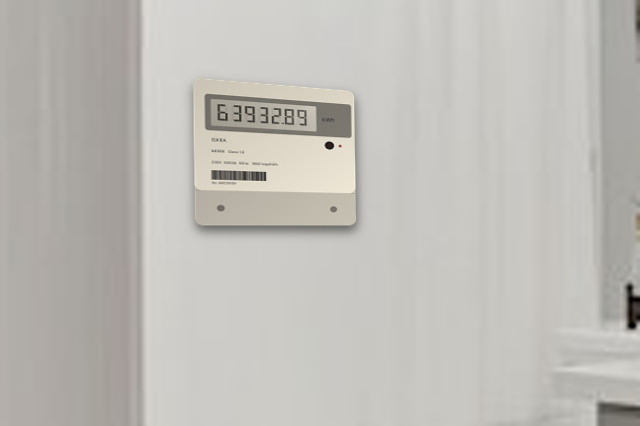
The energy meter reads 63932.89 kWh
